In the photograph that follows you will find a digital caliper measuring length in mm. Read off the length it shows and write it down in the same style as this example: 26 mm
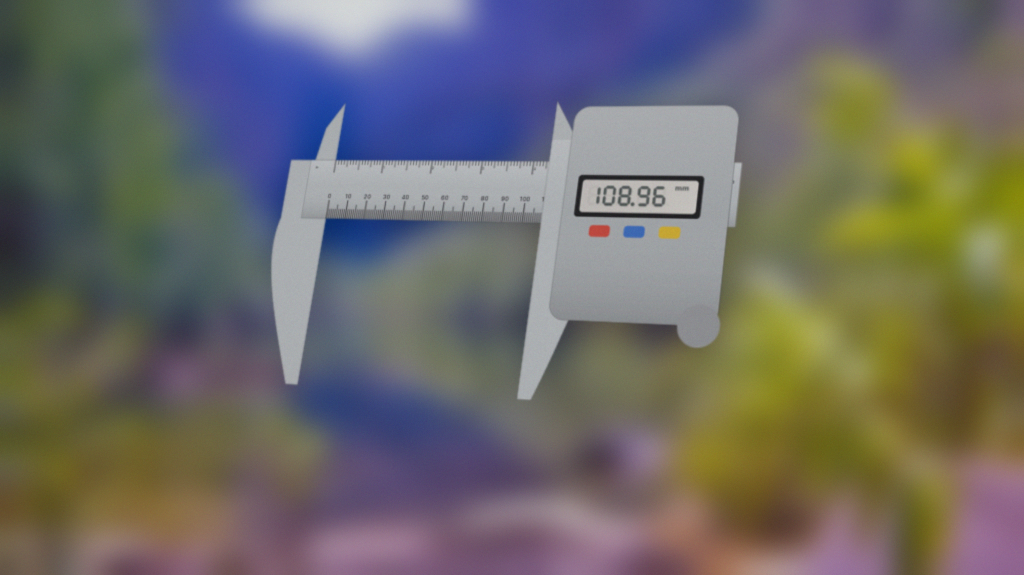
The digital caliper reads 108.96 mm
